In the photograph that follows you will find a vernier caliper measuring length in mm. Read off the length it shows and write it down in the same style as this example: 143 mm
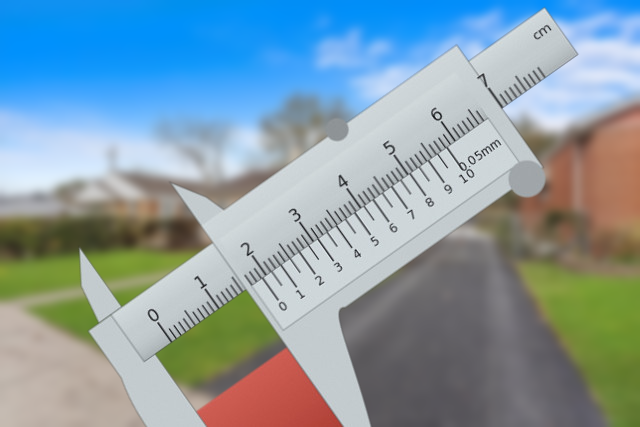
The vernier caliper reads 19.2 mm
